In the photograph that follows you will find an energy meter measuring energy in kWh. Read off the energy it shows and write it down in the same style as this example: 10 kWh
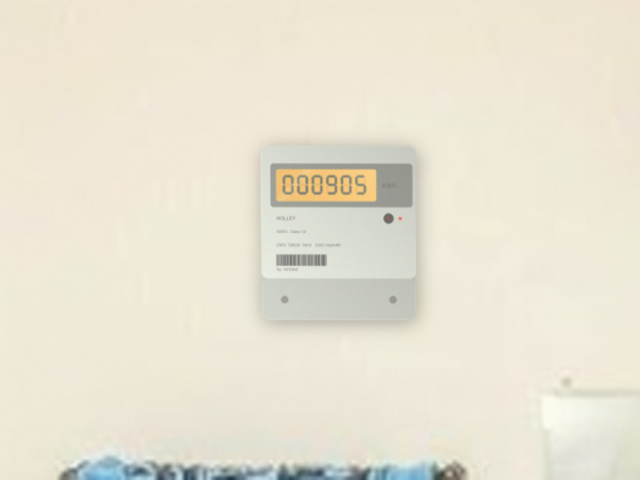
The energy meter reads 905 kWh
